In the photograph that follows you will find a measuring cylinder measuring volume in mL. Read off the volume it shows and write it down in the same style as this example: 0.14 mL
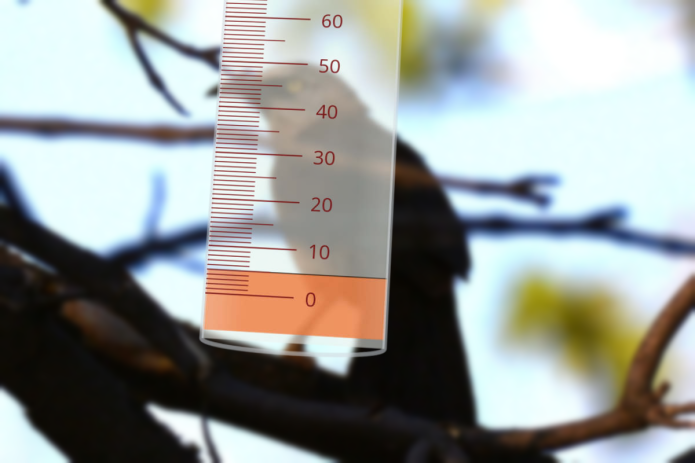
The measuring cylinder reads 5 mL
